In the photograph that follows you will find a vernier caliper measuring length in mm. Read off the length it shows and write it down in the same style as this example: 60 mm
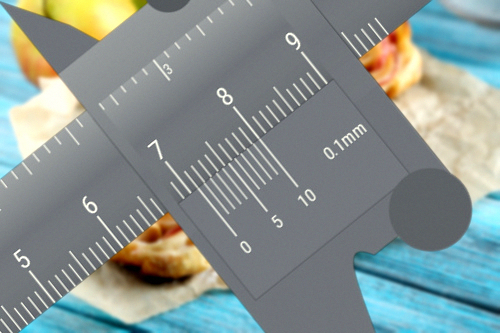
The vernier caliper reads 71.0 mm
